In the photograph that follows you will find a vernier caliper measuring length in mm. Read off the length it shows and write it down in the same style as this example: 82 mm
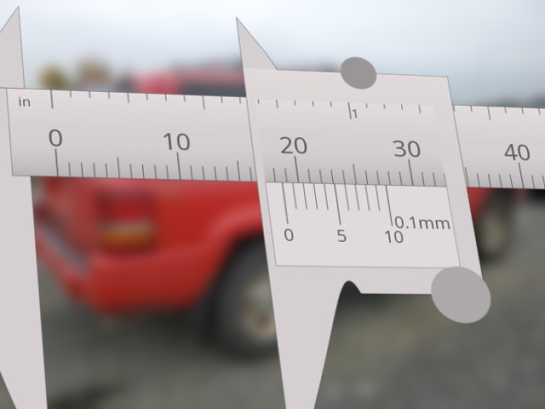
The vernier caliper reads 18.6 mm
